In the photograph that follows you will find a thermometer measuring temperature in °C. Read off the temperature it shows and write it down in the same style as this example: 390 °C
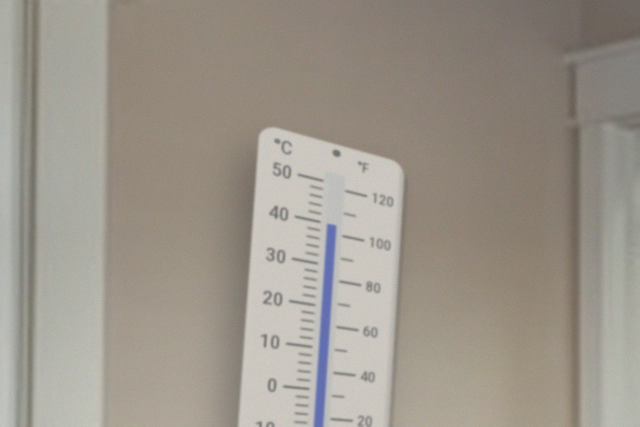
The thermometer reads 40 °C
